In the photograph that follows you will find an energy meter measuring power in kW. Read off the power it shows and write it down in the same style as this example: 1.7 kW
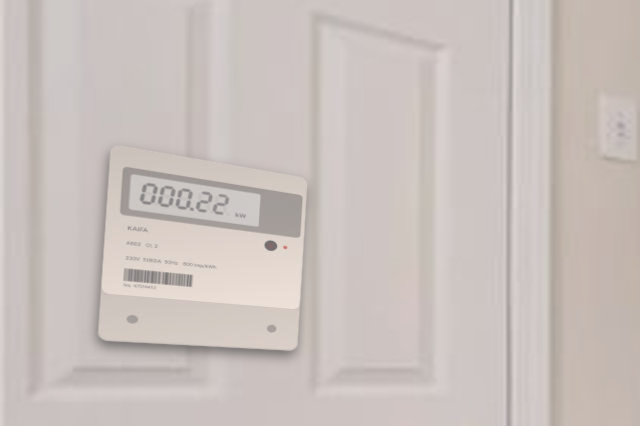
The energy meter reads 0.22 kW
